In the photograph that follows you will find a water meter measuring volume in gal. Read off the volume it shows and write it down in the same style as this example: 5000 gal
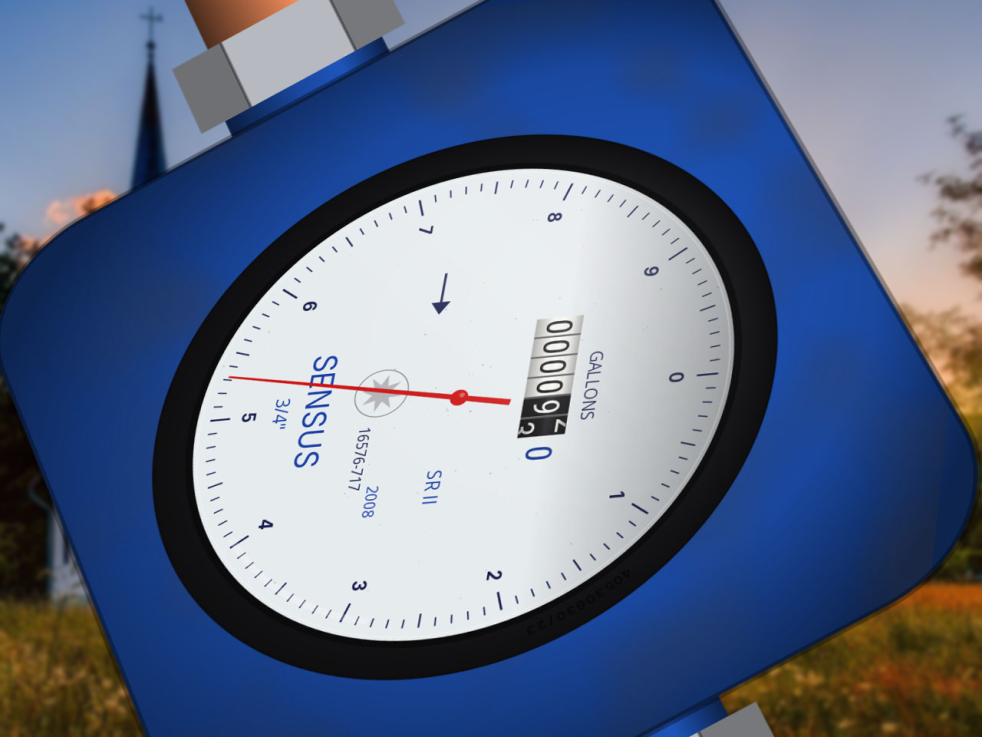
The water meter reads 925.3 gal
